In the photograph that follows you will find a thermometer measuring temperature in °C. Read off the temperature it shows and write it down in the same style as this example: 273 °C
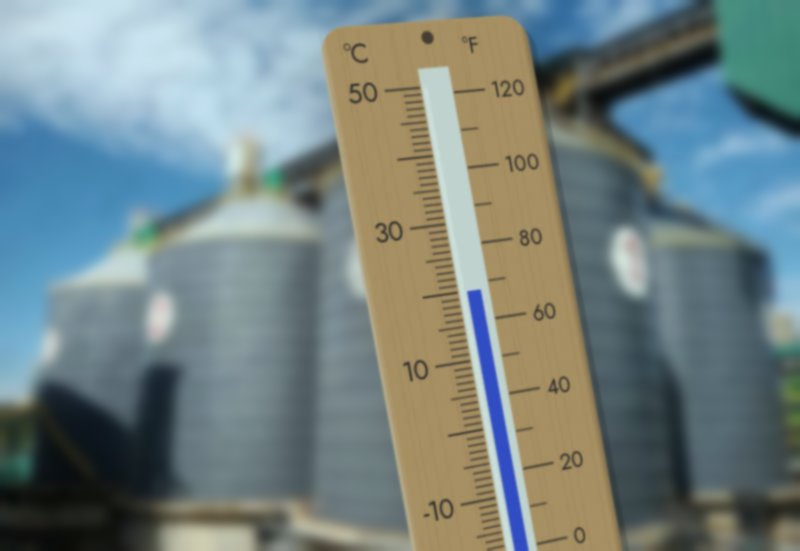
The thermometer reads 20 °C
